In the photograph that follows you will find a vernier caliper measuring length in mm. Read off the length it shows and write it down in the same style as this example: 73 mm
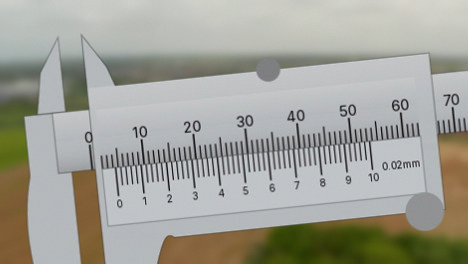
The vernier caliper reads 4.5 mm
